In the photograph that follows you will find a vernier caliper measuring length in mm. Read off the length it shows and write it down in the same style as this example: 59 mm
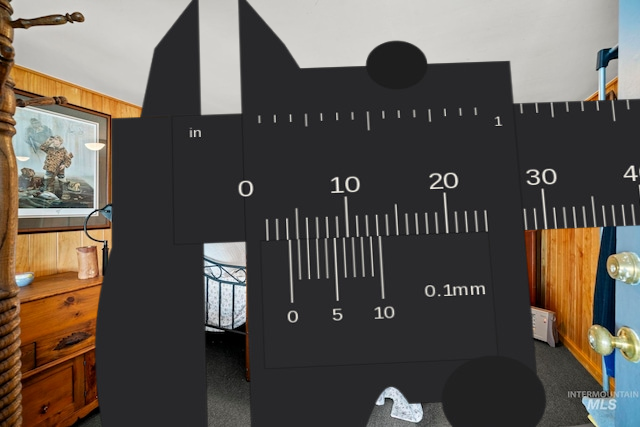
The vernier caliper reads 4.2 mm
